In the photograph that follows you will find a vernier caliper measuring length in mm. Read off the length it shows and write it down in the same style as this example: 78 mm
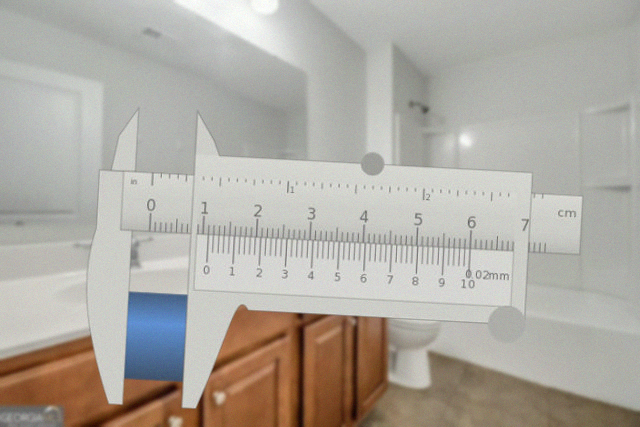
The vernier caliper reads 11.0 mm
